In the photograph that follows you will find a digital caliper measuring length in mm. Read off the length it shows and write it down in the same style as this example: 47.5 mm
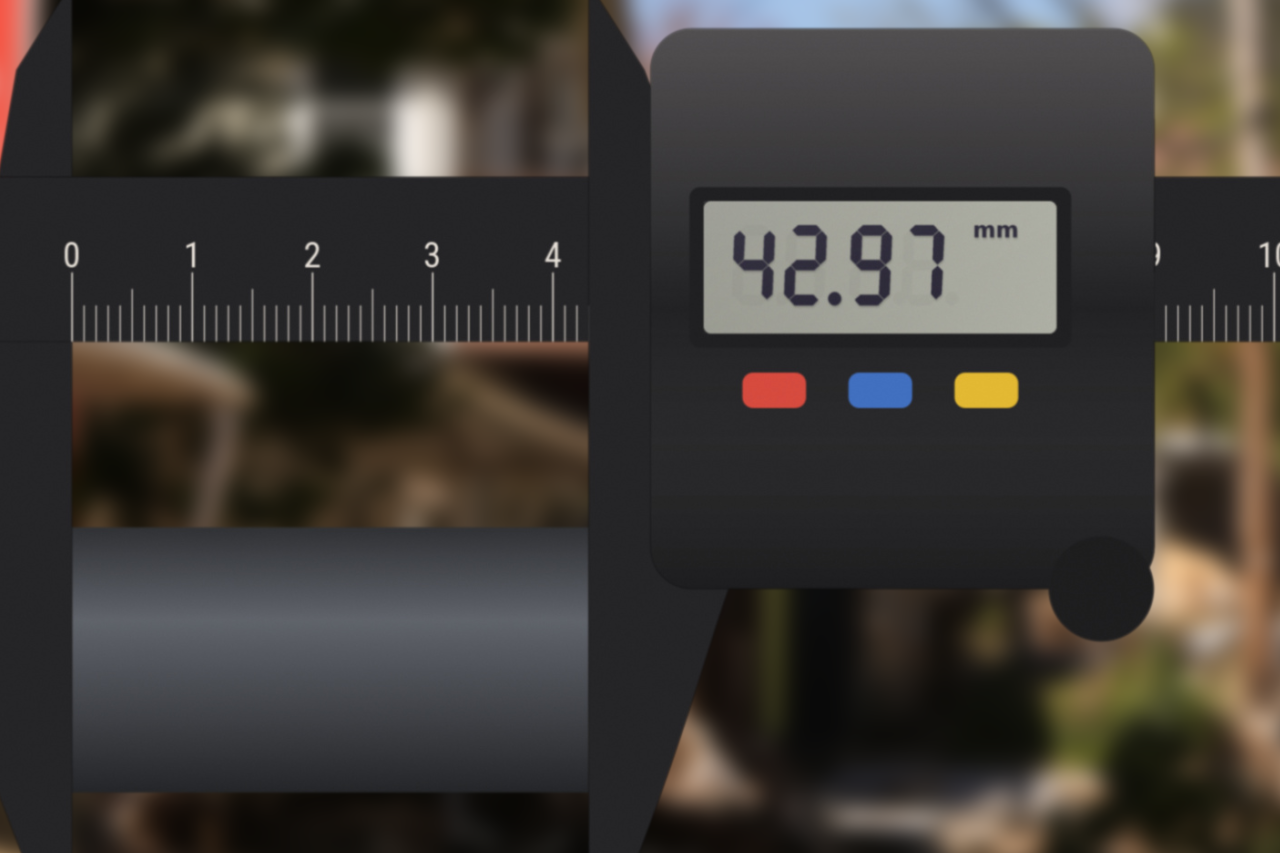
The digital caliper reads 42.97 mm
